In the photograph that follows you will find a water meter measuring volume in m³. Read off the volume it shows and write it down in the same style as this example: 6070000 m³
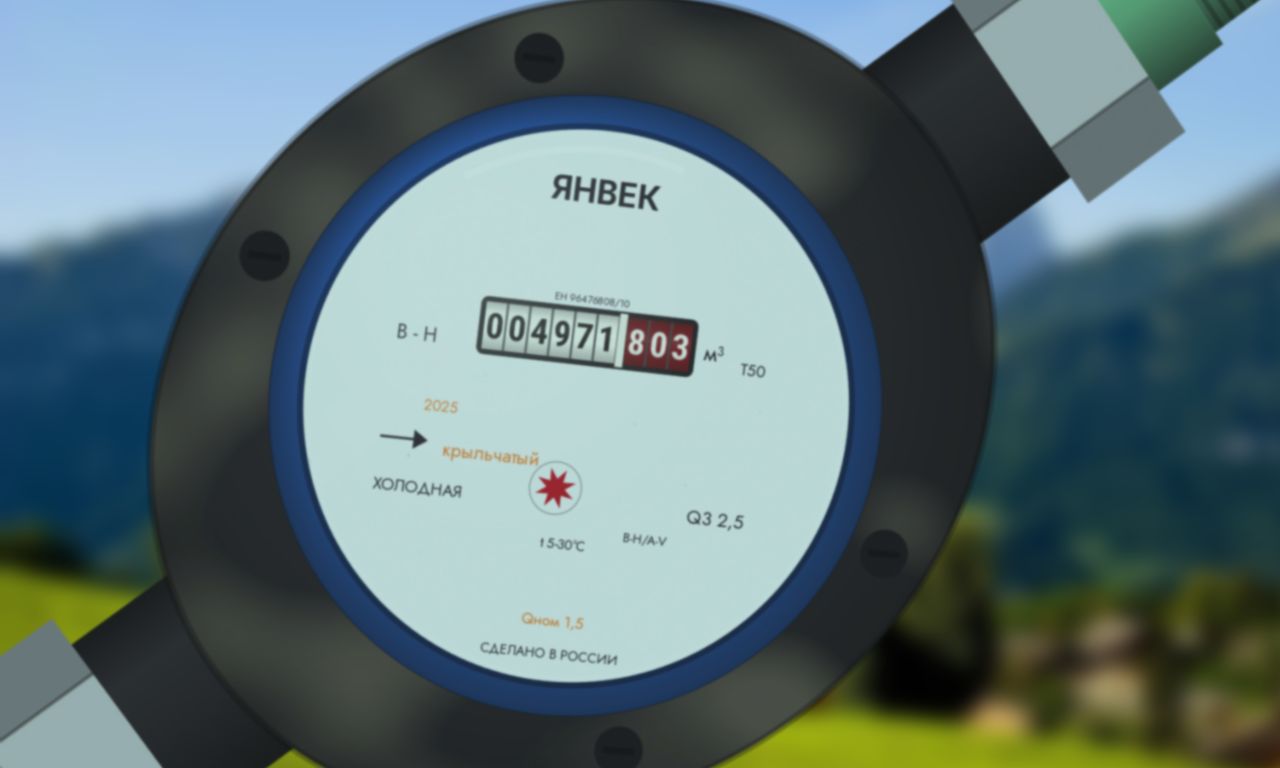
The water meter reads 4971.803 m³
